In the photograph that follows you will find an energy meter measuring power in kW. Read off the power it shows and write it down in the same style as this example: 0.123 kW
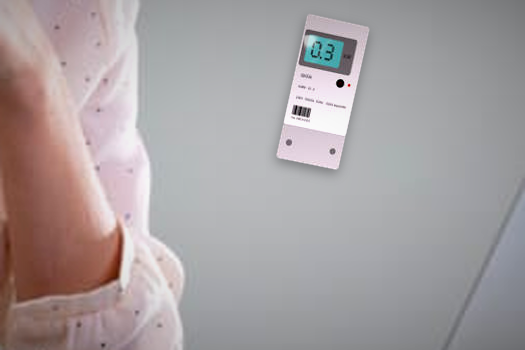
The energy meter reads 0.3 kW
